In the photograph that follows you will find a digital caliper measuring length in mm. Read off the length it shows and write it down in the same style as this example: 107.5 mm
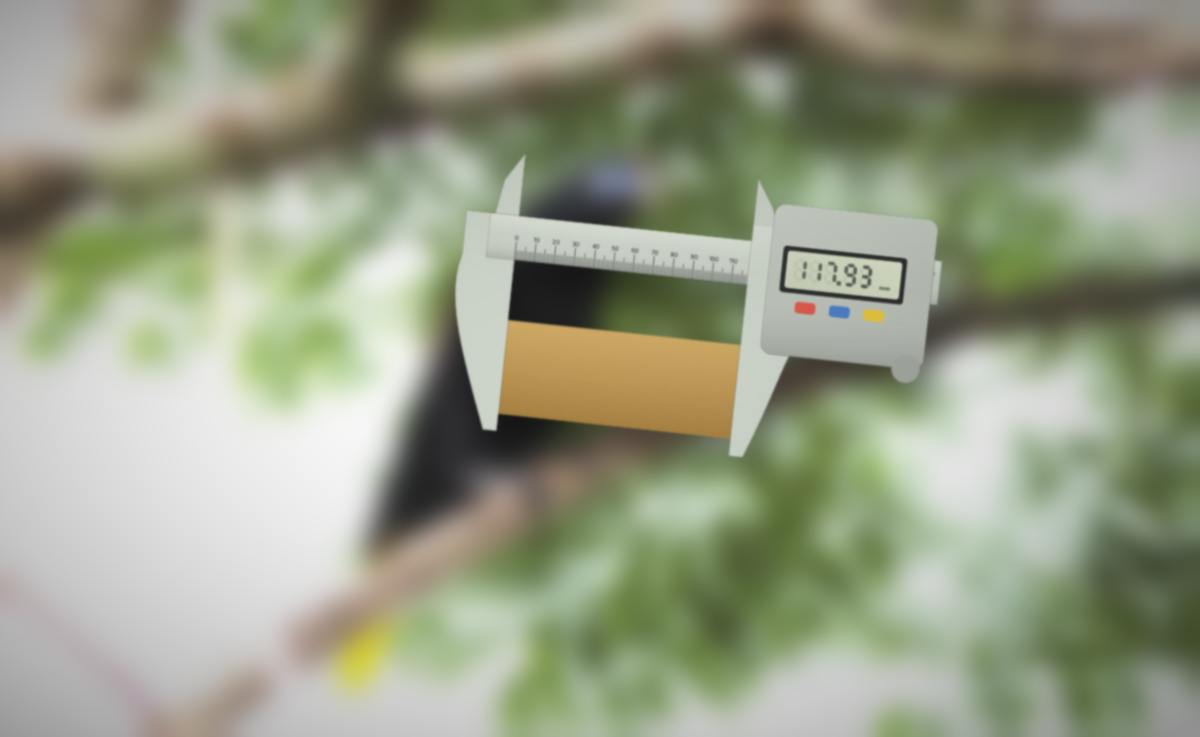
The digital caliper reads 117.93 mm
